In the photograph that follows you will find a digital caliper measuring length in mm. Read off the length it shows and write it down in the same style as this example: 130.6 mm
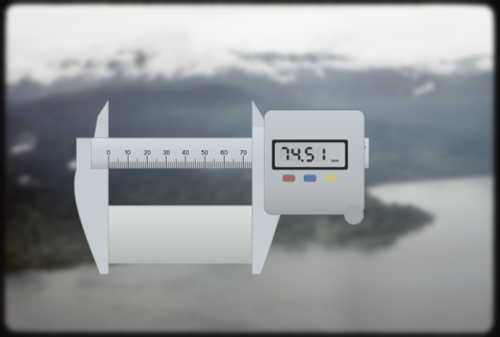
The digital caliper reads 74.51 mm
